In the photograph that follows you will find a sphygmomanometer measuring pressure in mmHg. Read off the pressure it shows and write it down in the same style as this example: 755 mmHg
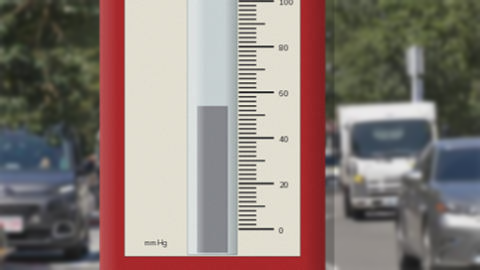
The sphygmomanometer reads 54 mmHg
